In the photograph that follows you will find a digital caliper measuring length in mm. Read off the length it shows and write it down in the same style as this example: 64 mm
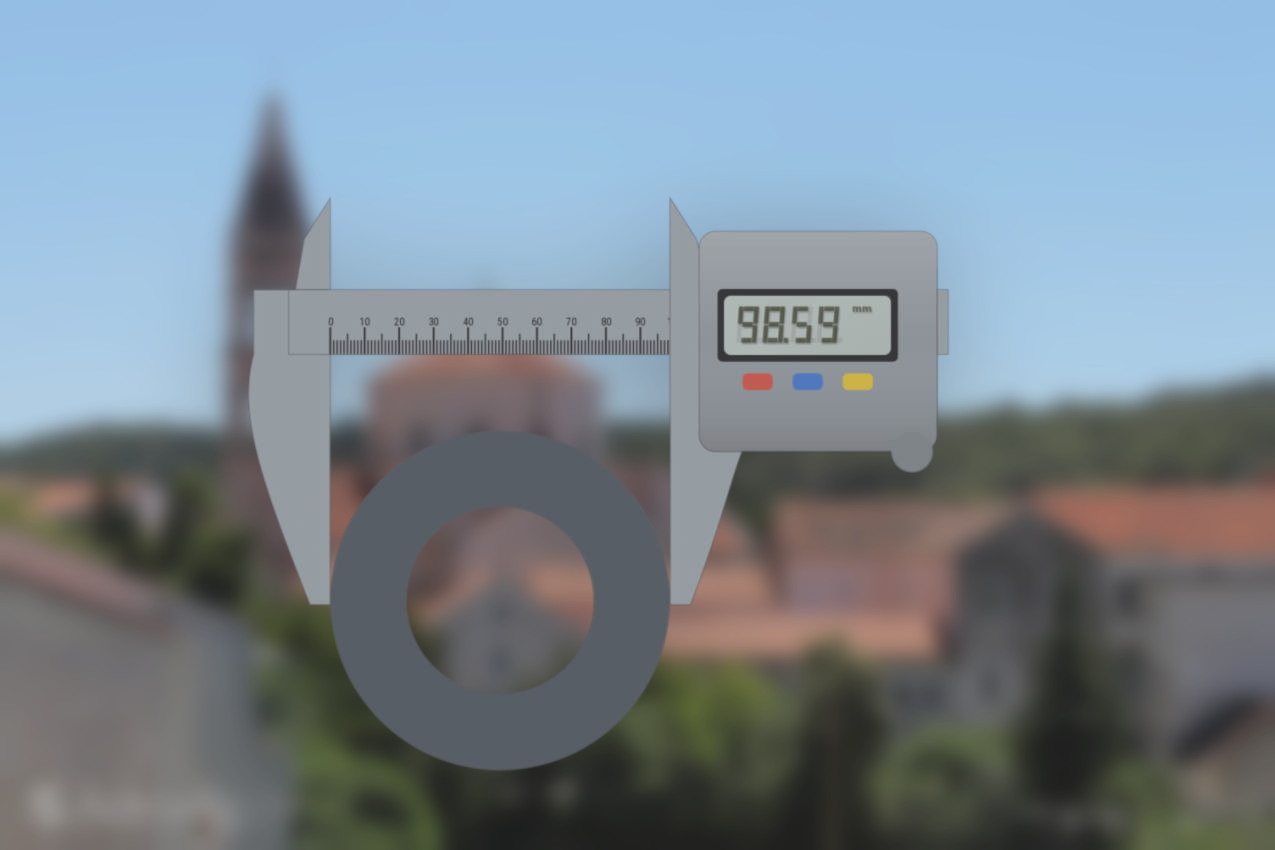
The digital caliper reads 98.59 mm
